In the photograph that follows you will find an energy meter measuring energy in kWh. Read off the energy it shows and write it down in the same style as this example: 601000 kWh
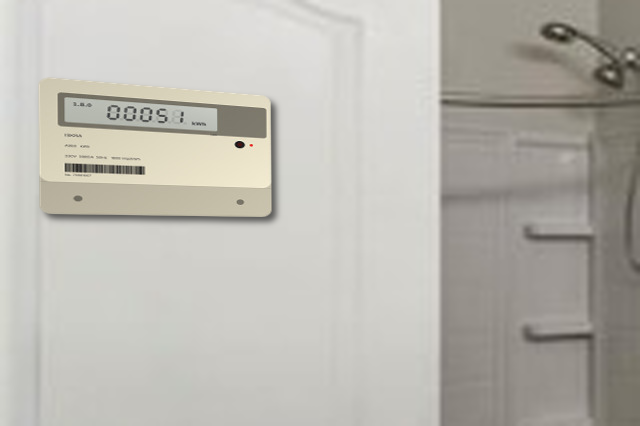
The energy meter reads 51 kWh
